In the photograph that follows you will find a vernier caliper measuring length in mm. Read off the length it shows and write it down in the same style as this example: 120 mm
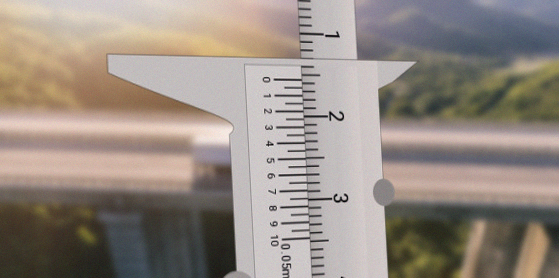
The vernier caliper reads 15.6 mm
